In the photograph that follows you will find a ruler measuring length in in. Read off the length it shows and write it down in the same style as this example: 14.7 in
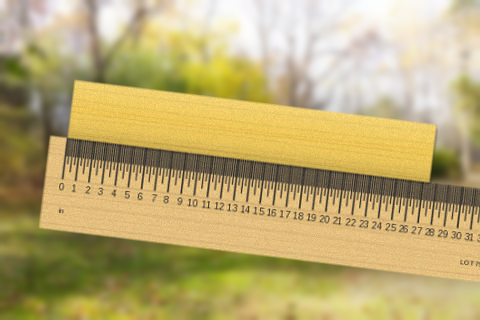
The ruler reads 27.5 in
